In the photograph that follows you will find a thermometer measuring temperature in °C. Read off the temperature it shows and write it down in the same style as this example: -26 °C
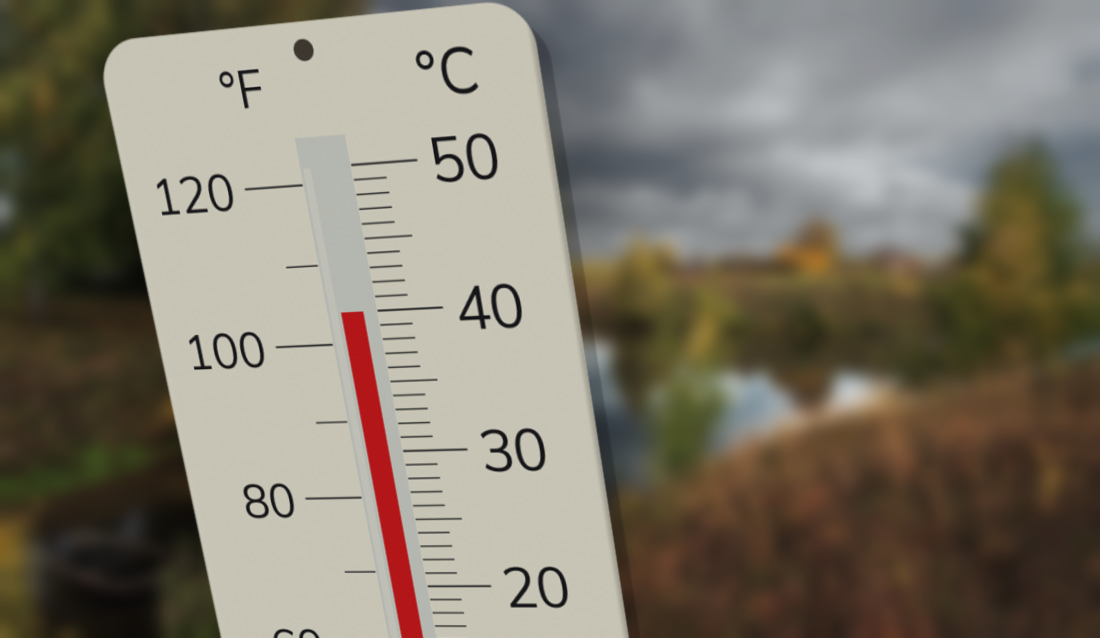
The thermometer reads 40 °C
